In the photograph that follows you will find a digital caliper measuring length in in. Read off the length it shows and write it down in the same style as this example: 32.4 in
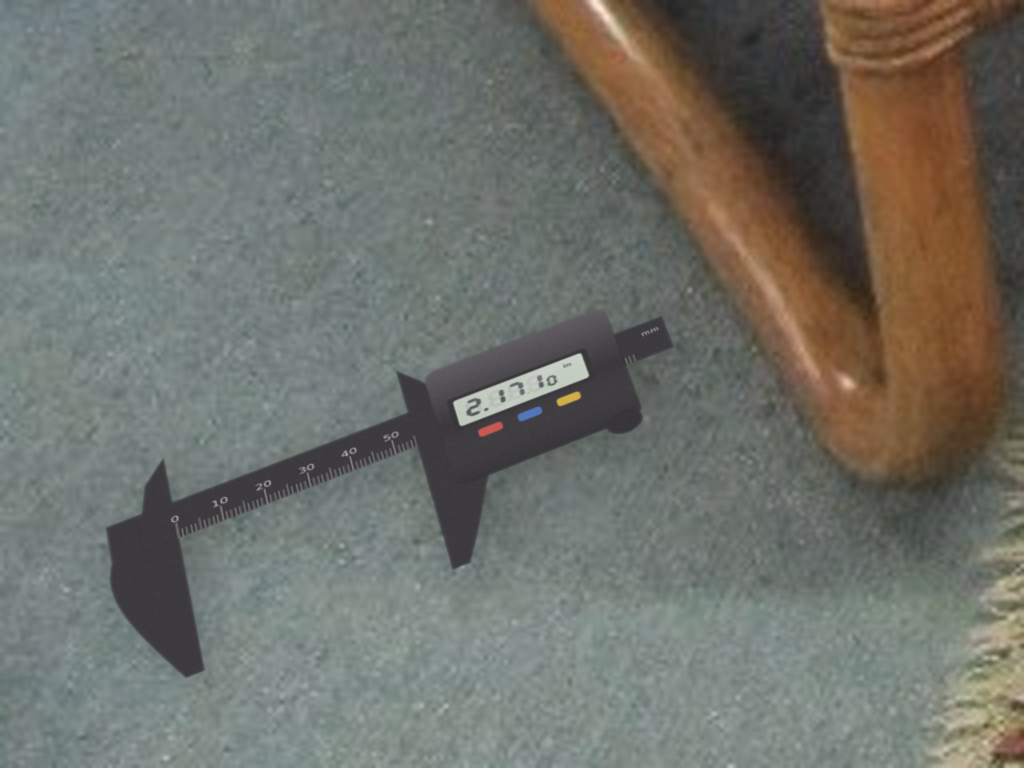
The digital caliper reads 2.1710 in
